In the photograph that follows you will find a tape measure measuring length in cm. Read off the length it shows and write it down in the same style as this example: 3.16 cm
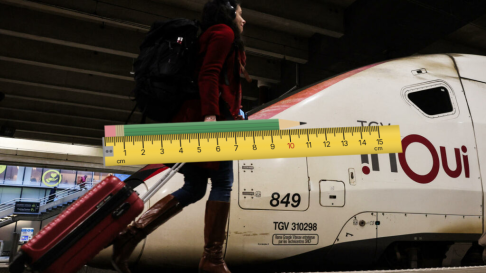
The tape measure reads 11 cm
